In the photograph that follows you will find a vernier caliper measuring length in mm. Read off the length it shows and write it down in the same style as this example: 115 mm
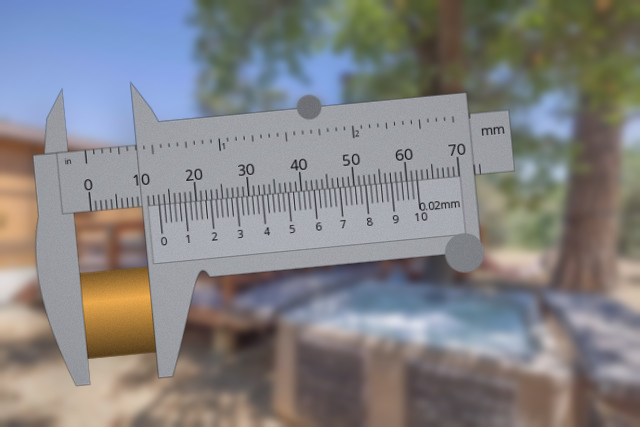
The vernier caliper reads 13.0 mm
